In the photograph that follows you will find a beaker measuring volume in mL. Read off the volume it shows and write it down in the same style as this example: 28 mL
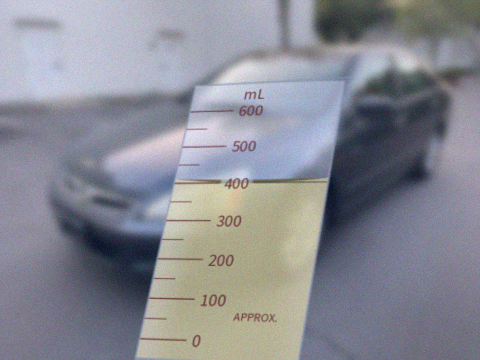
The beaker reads 400 mL
